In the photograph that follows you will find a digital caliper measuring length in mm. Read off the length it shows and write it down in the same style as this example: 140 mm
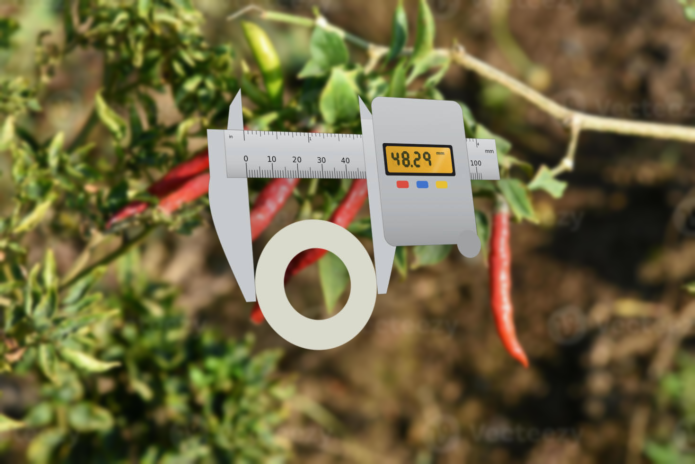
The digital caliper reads 48.29 mm
